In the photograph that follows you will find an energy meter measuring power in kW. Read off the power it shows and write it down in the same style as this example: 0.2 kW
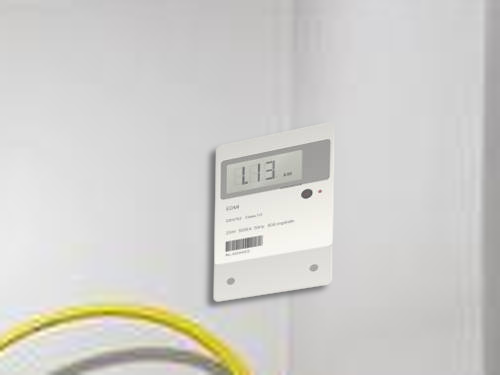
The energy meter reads 1.13 kW
